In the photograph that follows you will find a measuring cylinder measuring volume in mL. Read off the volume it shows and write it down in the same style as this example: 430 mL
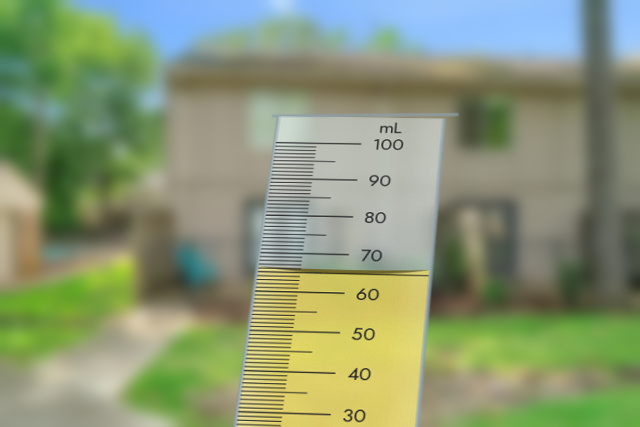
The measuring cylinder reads 65 mL
